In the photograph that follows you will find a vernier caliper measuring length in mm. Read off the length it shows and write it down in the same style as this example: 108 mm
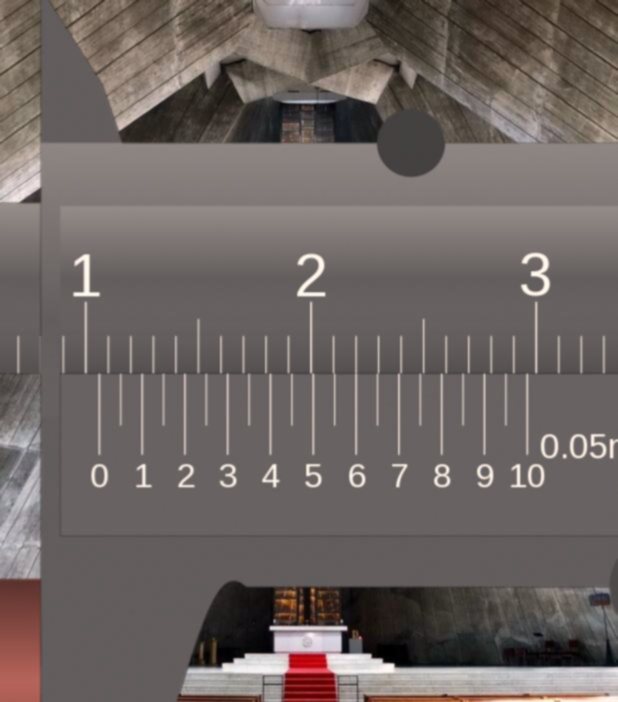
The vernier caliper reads 10.6 mm
